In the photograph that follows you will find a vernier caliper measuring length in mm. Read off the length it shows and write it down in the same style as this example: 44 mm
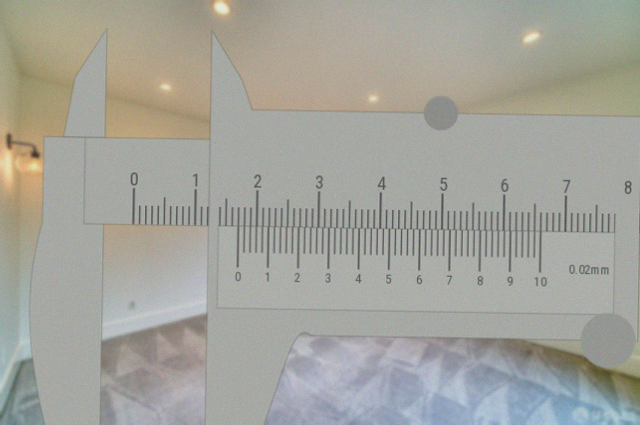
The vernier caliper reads 17.0 mm
